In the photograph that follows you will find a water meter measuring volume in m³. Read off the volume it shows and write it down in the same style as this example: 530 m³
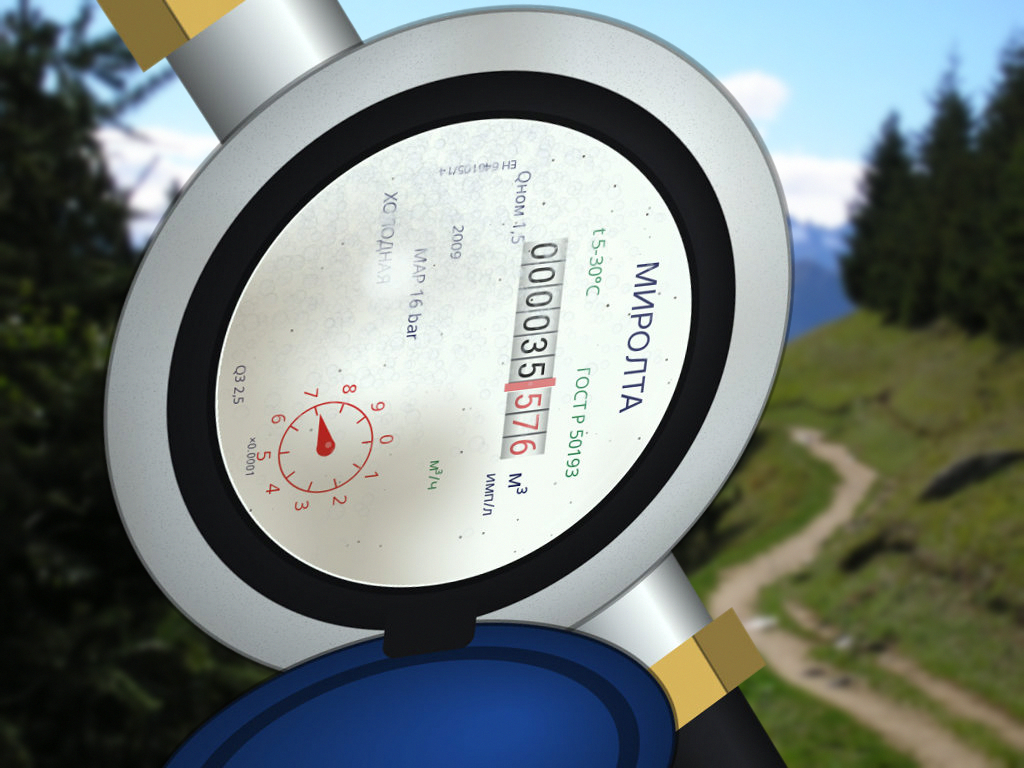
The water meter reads 35.5767 m³
